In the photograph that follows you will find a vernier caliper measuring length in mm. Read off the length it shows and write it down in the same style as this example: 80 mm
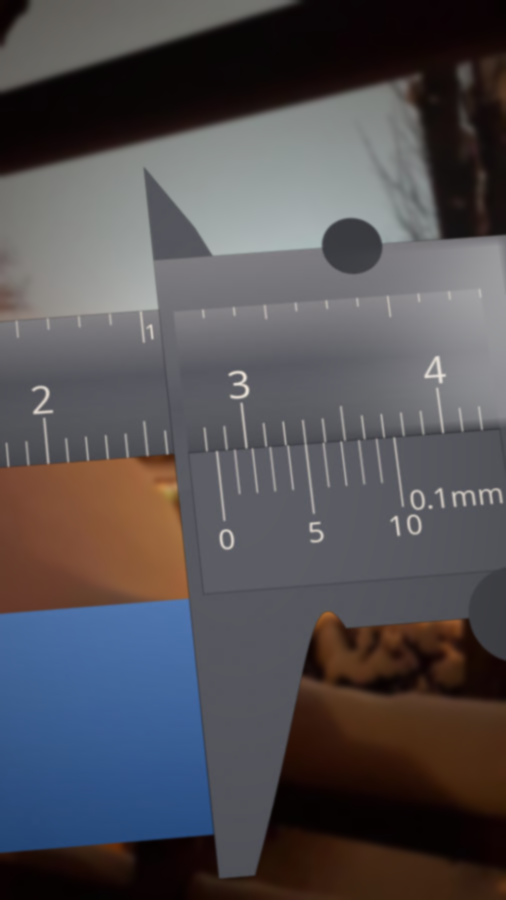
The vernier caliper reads 28.5 mm
